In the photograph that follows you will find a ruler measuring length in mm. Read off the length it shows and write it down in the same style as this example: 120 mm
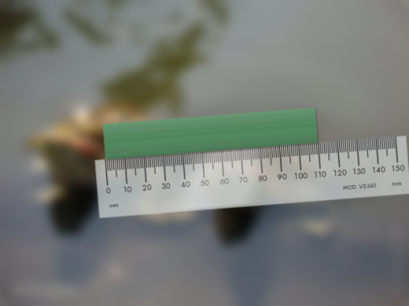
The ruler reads 110 mm
